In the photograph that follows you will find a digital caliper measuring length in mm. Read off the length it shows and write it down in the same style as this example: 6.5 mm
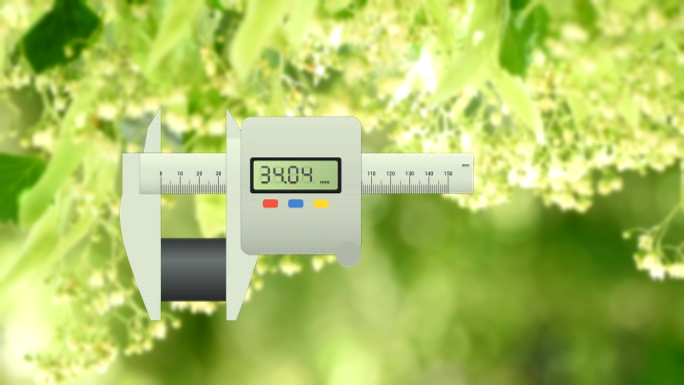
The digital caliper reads 34.04 mm
